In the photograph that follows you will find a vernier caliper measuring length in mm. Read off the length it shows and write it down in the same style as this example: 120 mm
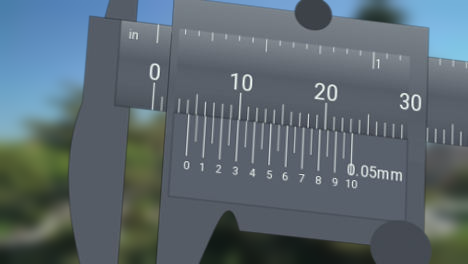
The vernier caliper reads 4.2 mm
